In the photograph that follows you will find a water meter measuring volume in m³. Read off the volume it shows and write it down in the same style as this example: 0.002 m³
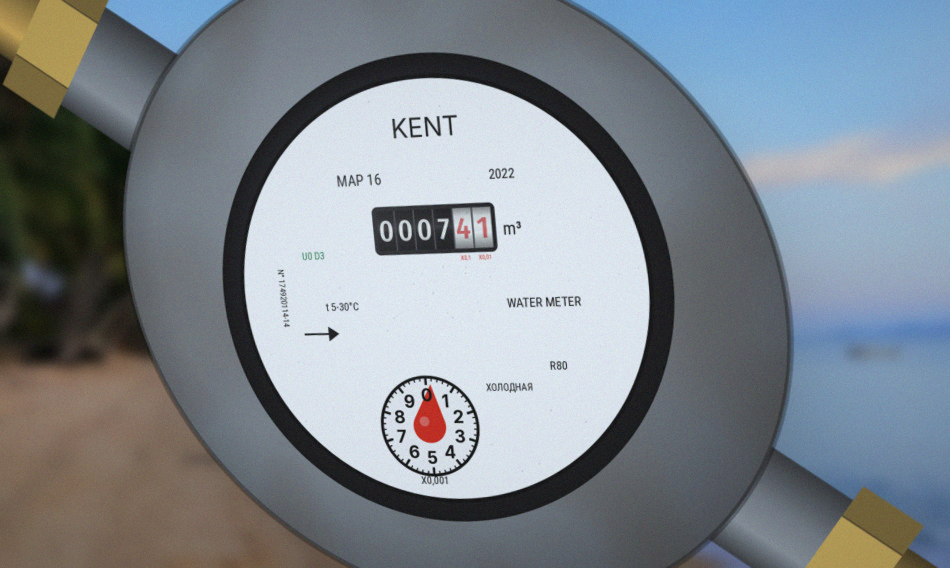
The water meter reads 7.410 m³
